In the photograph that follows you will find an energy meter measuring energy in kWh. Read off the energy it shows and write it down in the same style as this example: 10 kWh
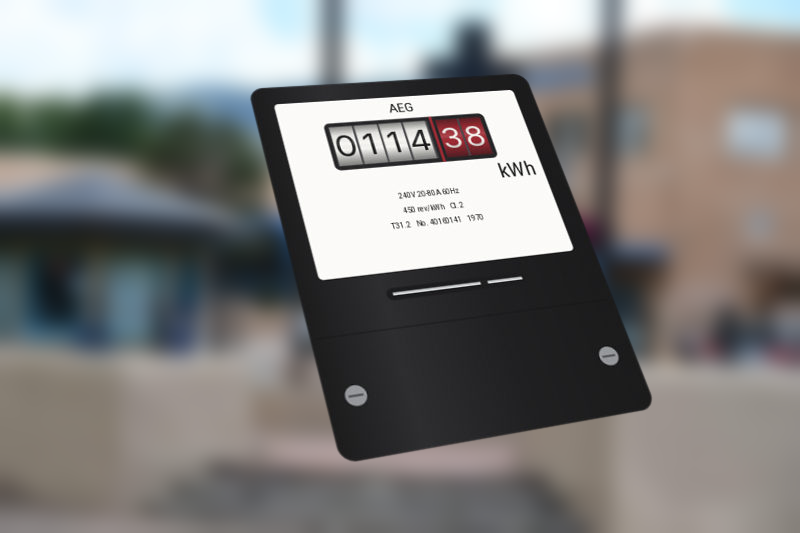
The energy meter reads 114.38 kWh
